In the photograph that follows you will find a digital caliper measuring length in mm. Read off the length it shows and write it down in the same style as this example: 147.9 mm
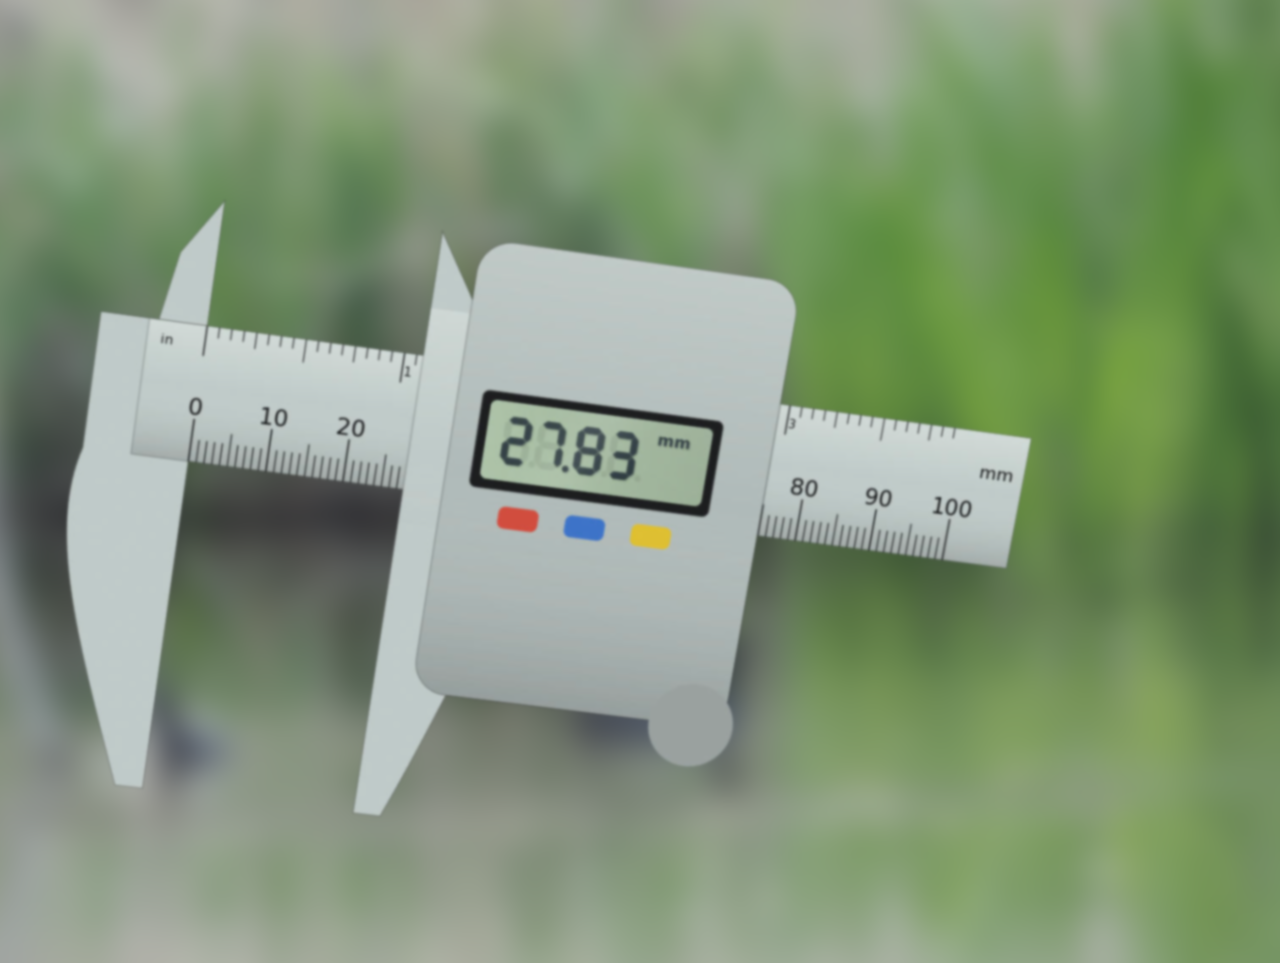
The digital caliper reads 27.83 mm
